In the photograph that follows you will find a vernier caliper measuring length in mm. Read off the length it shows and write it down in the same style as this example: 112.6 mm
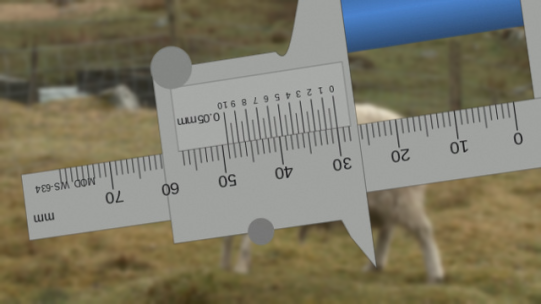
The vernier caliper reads 30.0 mm
